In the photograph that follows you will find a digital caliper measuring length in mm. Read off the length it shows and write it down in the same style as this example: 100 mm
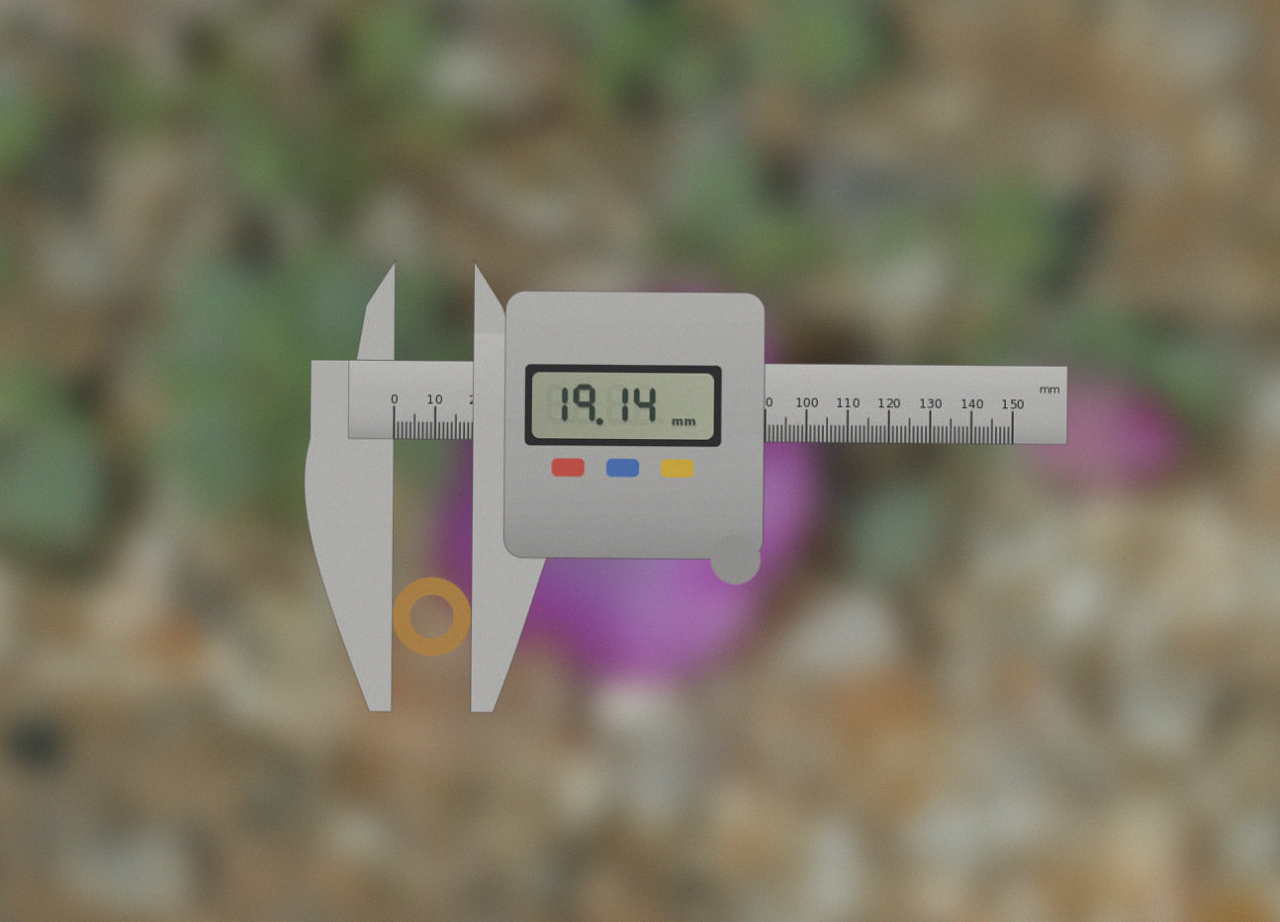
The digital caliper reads 19.14 mm
